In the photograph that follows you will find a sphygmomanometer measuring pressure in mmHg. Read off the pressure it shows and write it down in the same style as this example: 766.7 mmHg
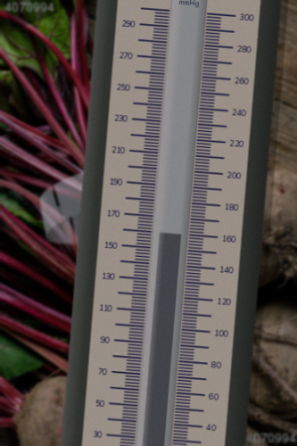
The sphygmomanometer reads 160 mmHg
